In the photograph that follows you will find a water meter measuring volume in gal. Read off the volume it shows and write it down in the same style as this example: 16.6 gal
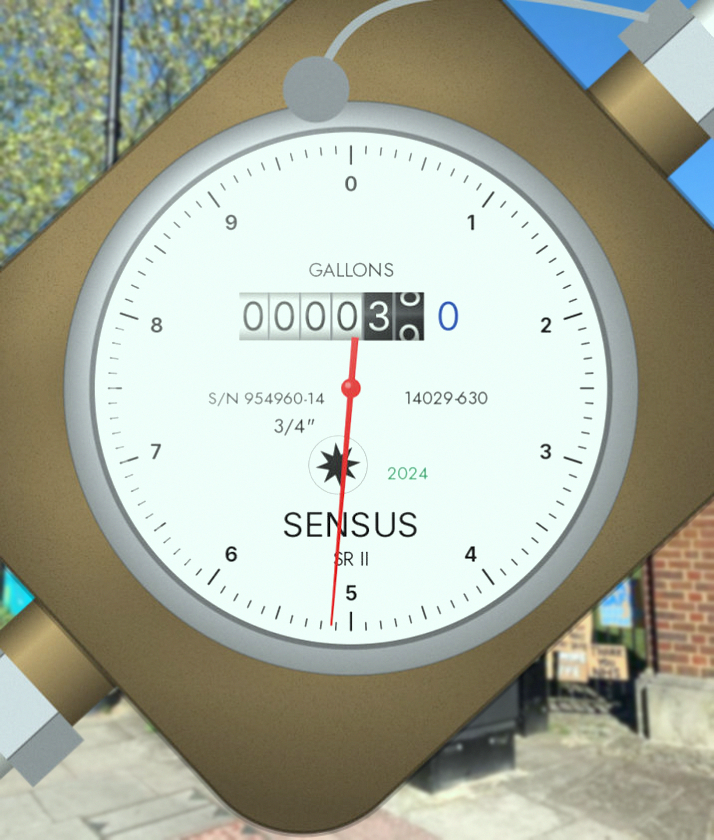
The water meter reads 385.1 gal
